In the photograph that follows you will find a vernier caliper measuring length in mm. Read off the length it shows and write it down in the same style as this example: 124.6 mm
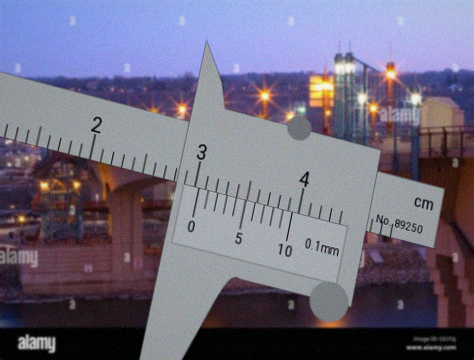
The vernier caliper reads 30.4 mm
